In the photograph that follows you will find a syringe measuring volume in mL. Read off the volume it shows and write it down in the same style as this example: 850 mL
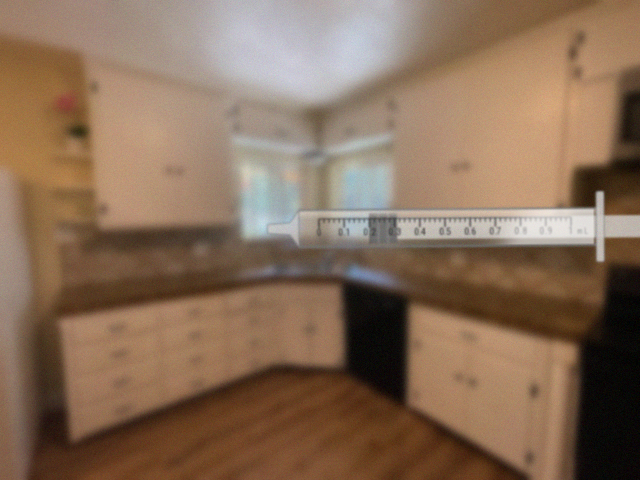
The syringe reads 0.2 mL
